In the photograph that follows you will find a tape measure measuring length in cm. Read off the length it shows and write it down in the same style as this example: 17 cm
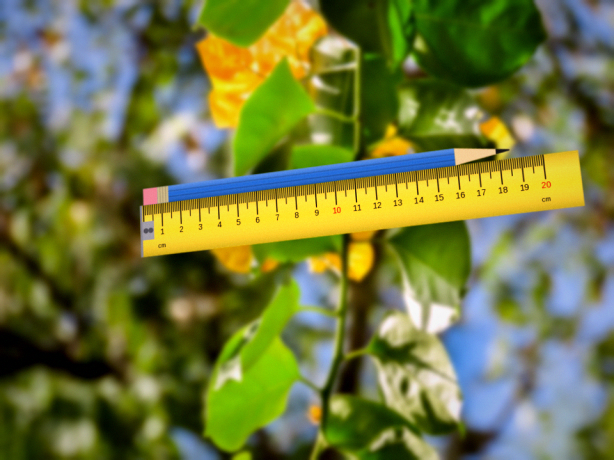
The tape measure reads 18.5 cm
